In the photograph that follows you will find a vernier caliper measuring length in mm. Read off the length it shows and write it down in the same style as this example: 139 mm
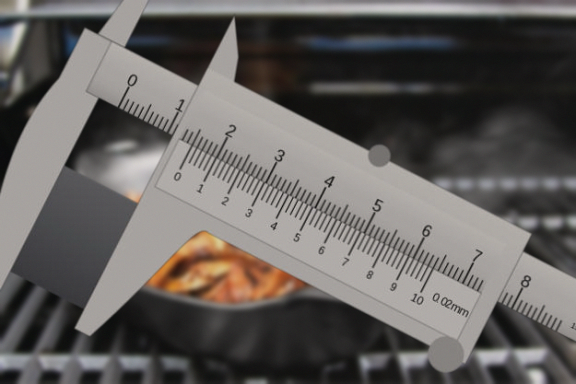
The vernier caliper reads 15.0 mm
